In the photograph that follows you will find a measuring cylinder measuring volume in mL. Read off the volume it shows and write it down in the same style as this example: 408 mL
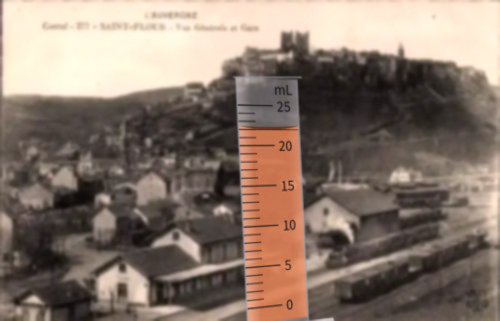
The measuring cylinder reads 22 mL
